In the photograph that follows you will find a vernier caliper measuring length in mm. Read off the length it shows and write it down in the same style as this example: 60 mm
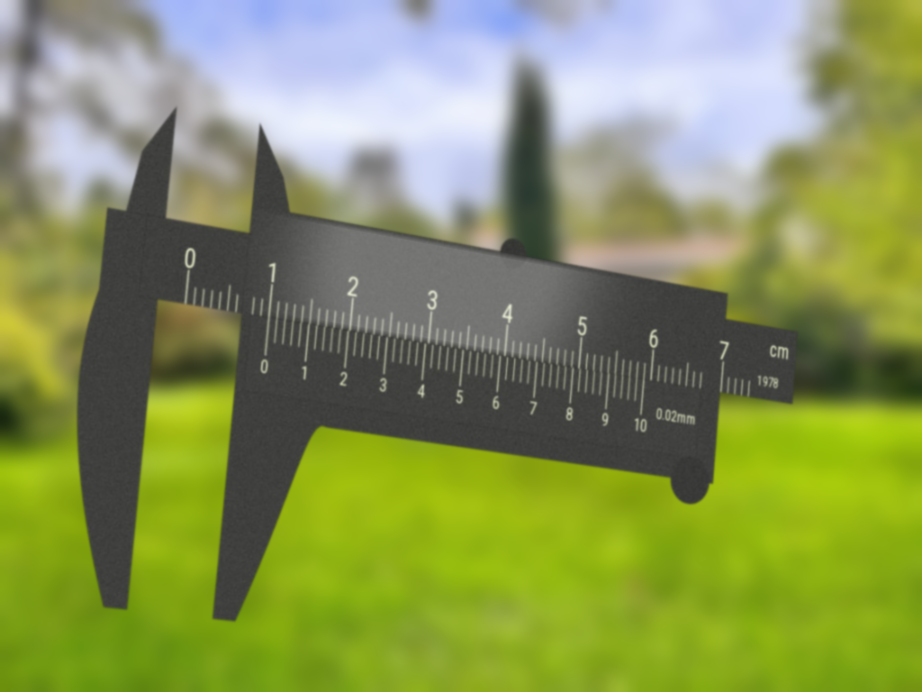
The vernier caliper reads 10.0 mm
